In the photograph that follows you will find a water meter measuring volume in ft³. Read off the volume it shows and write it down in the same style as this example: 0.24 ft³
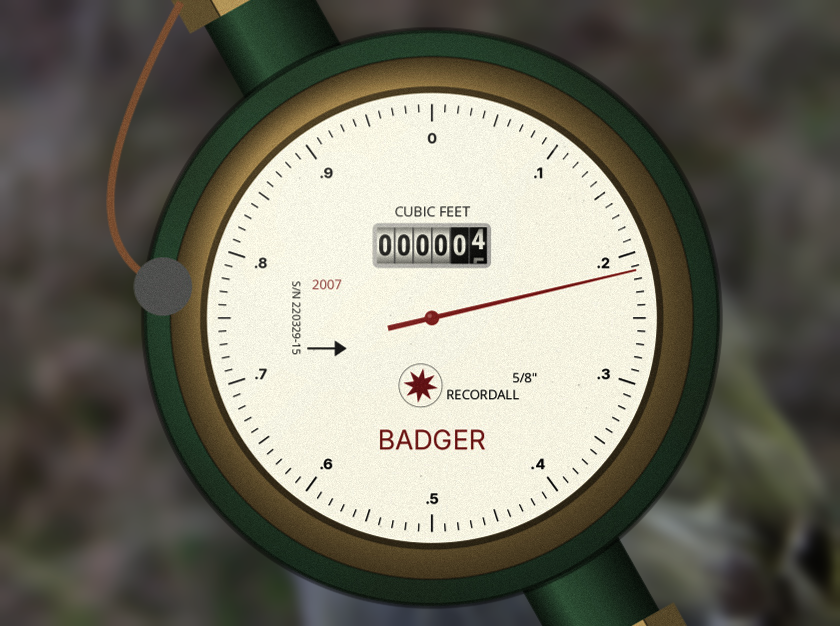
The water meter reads 4.21 ft³
